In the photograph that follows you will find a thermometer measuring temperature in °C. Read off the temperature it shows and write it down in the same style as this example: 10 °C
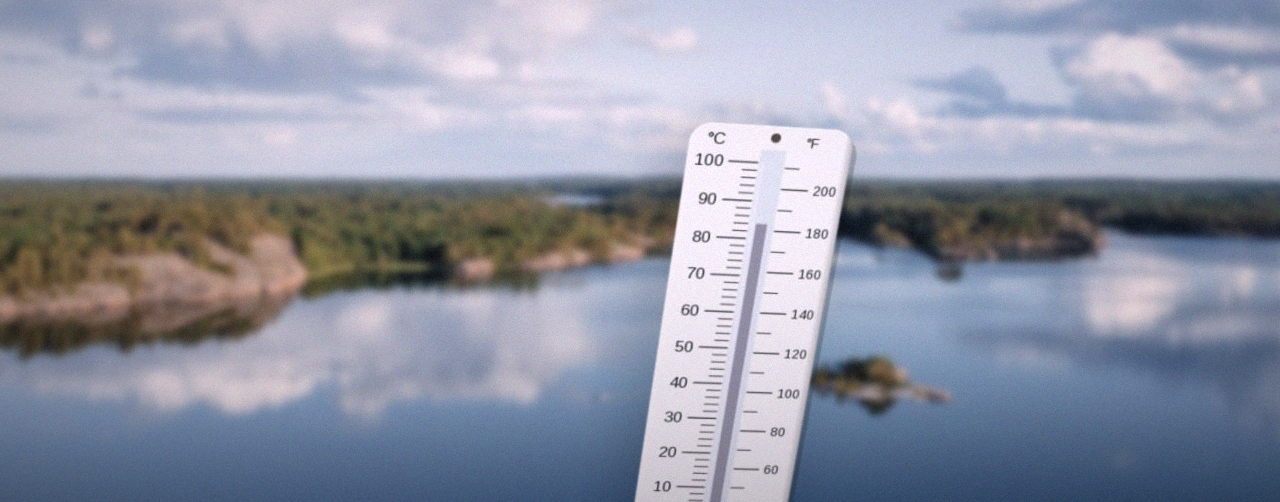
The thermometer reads 84 °C
